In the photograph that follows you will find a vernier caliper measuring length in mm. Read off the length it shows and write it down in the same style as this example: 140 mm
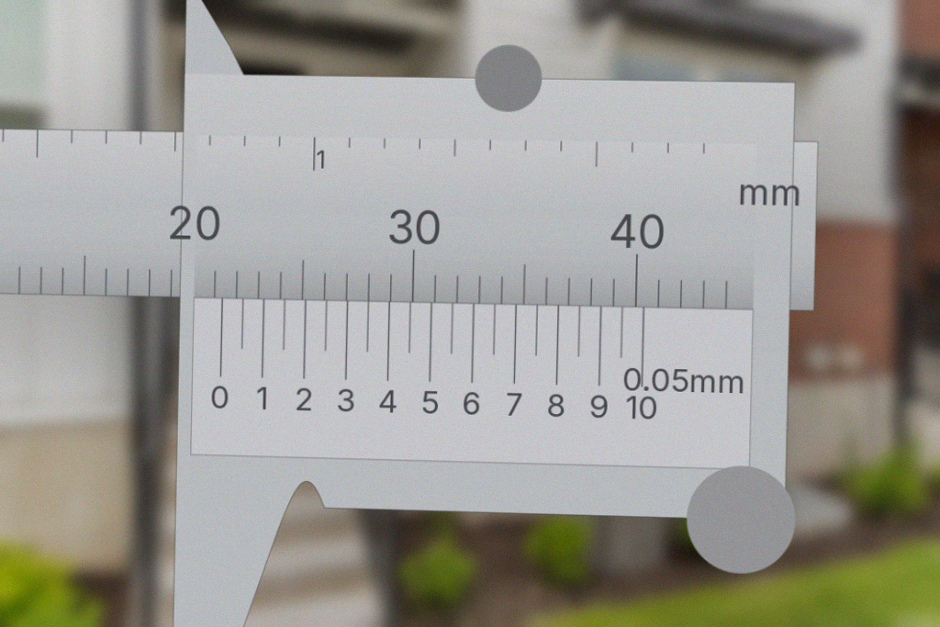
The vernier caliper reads 21.35 mm
